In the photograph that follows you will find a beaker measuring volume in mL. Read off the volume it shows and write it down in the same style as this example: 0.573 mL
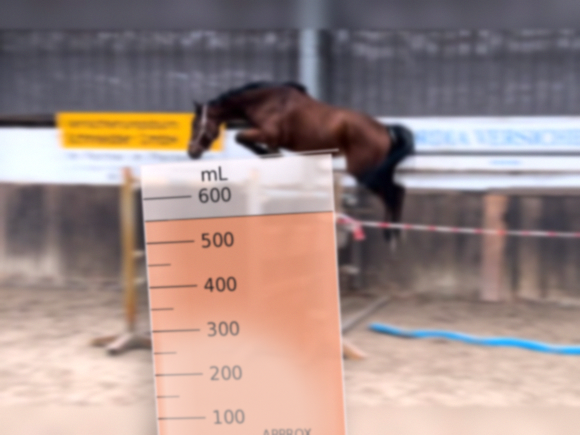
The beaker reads 550 mL
